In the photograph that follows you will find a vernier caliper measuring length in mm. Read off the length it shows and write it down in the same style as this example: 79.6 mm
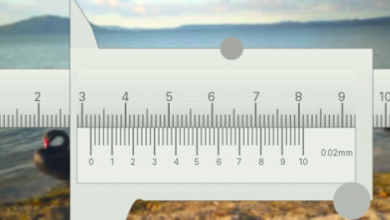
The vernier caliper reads 32.0 mm
